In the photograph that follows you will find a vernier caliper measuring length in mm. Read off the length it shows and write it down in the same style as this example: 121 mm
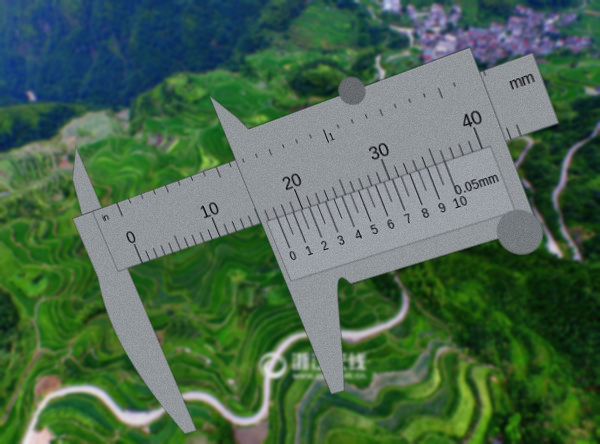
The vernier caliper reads 17.0 mm
